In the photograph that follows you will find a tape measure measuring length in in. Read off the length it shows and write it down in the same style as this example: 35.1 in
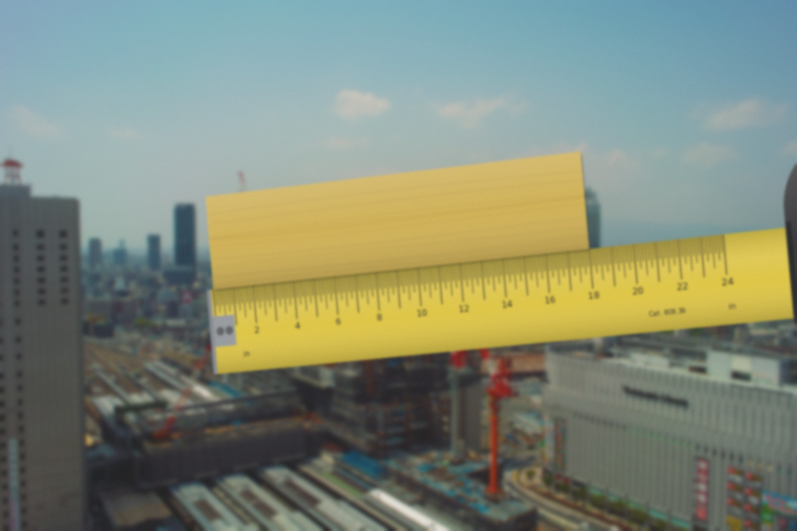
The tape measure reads 18 in
